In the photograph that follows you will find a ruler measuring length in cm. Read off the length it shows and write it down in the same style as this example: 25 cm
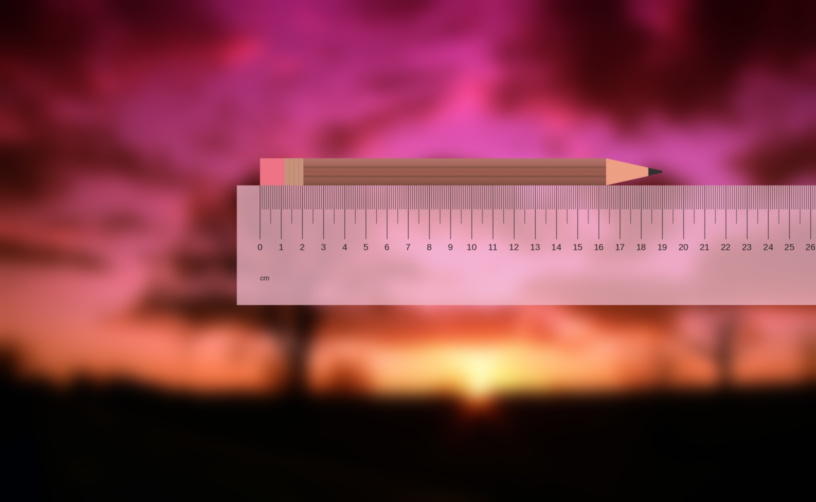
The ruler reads 19 cm
